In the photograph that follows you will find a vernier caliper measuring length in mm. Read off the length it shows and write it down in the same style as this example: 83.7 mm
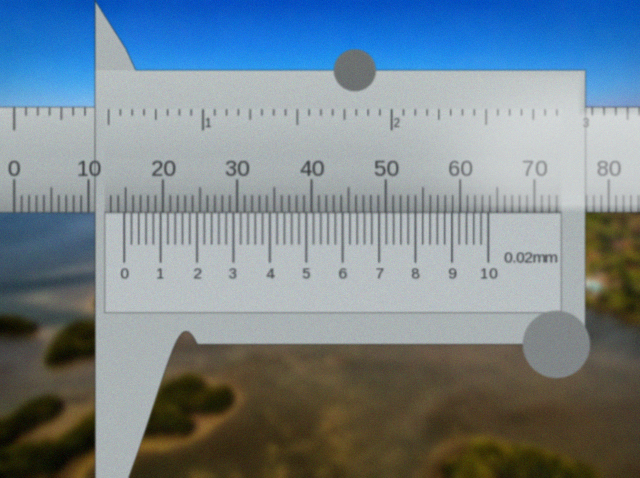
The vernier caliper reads 14.8 mm
